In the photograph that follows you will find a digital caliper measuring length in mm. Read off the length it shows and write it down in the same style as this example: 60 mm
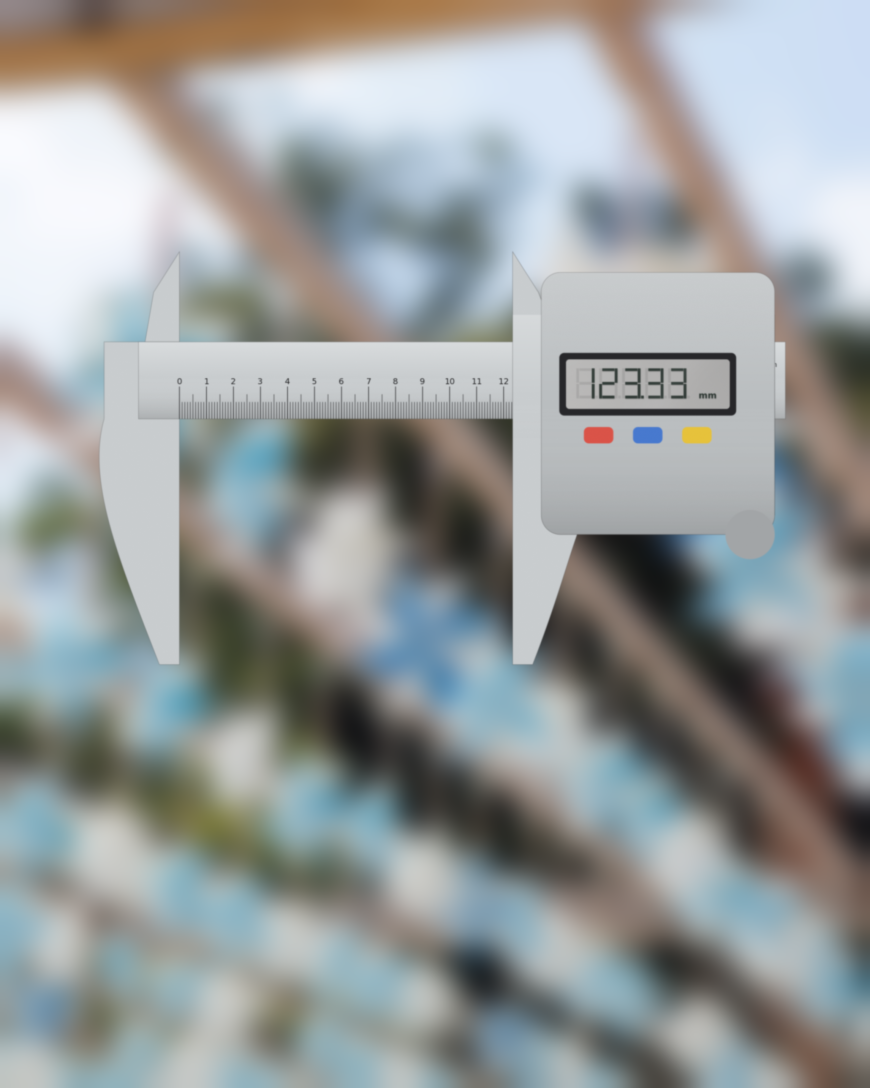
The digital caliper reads 123.33 mm
